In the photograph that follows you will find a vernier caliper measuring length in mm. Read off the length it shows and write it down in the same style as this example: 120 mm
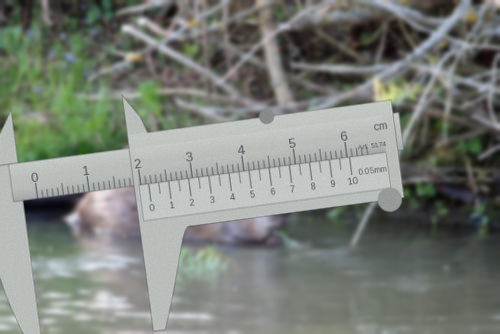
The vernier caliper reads 21.5 mm
